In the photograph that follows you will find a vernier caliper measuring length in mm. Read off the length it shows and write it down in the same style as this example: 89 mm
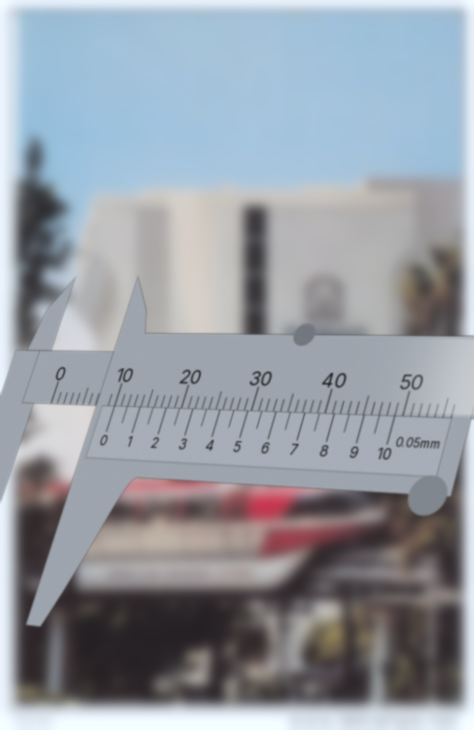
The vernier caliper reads 10.0 mm
